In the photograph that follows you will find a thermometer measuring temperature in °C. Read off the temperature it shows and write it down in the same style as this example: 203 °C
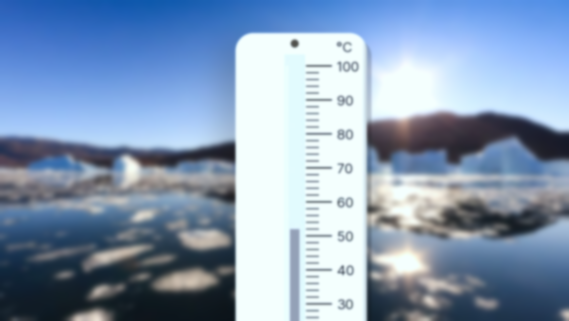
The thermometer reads 52 °C
